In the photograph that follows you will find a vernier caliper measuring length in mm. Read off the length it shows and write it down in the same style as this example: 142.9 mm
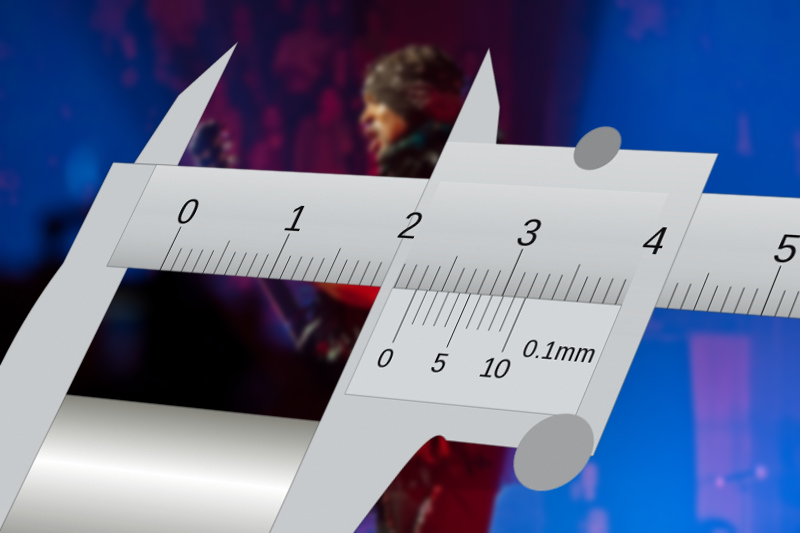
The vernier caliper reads 22.9 mm
